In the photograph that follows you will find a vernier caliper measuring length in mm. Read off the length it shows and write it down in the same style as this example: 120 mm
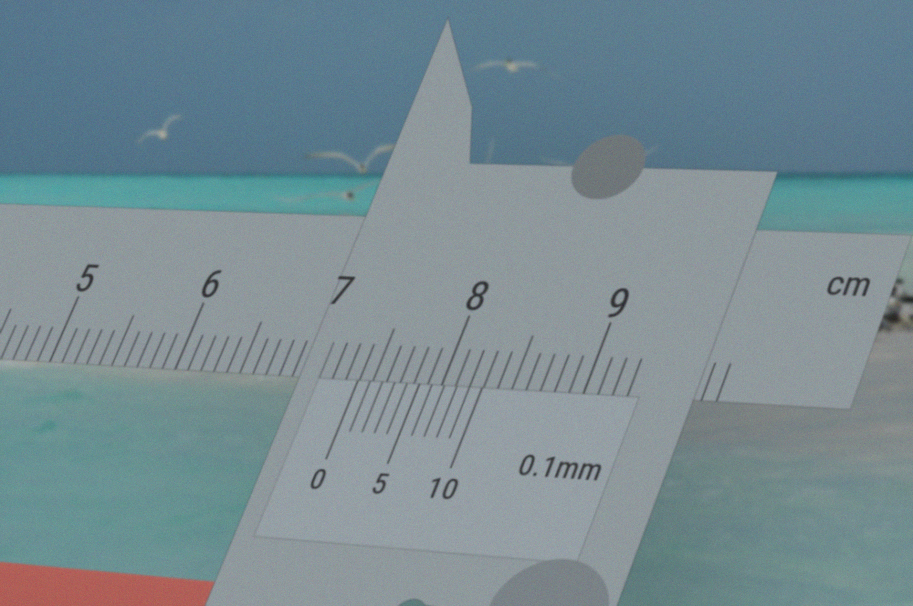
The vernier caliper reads 73.9 mm
